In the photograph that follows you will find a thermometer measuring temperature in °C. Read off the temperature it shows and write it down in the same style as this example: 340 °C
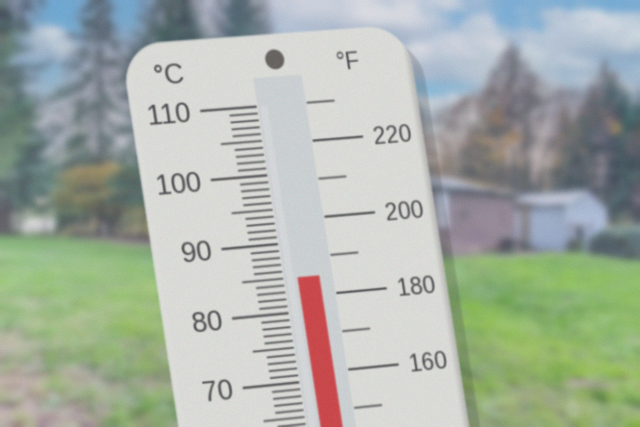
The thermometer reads 85 °C
